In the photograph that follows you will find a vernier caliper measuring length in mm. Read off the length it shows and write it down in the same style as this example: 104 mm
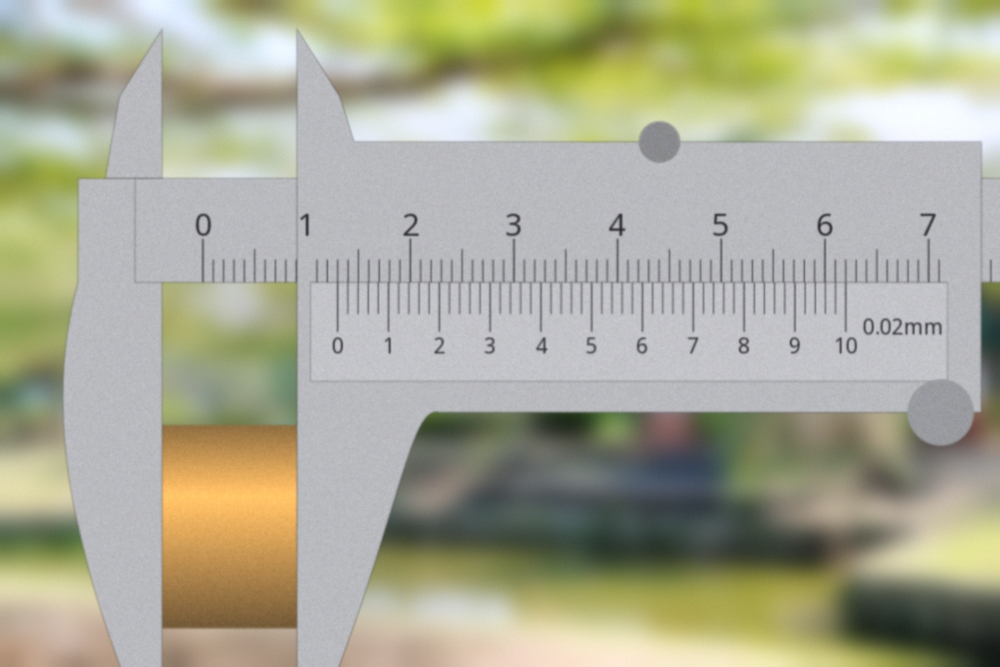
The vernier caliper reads 13.0 mm
